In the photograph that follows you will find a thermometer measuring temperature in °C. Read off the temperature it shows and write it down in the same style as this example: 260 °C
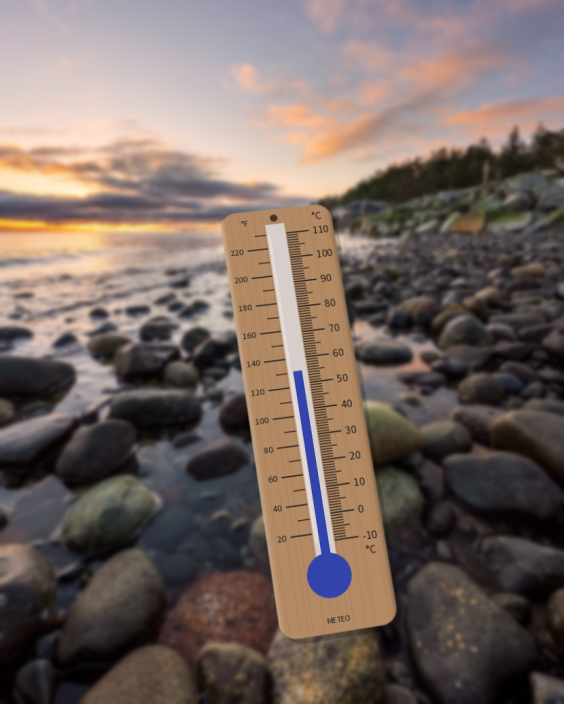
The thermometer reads 55 °C
